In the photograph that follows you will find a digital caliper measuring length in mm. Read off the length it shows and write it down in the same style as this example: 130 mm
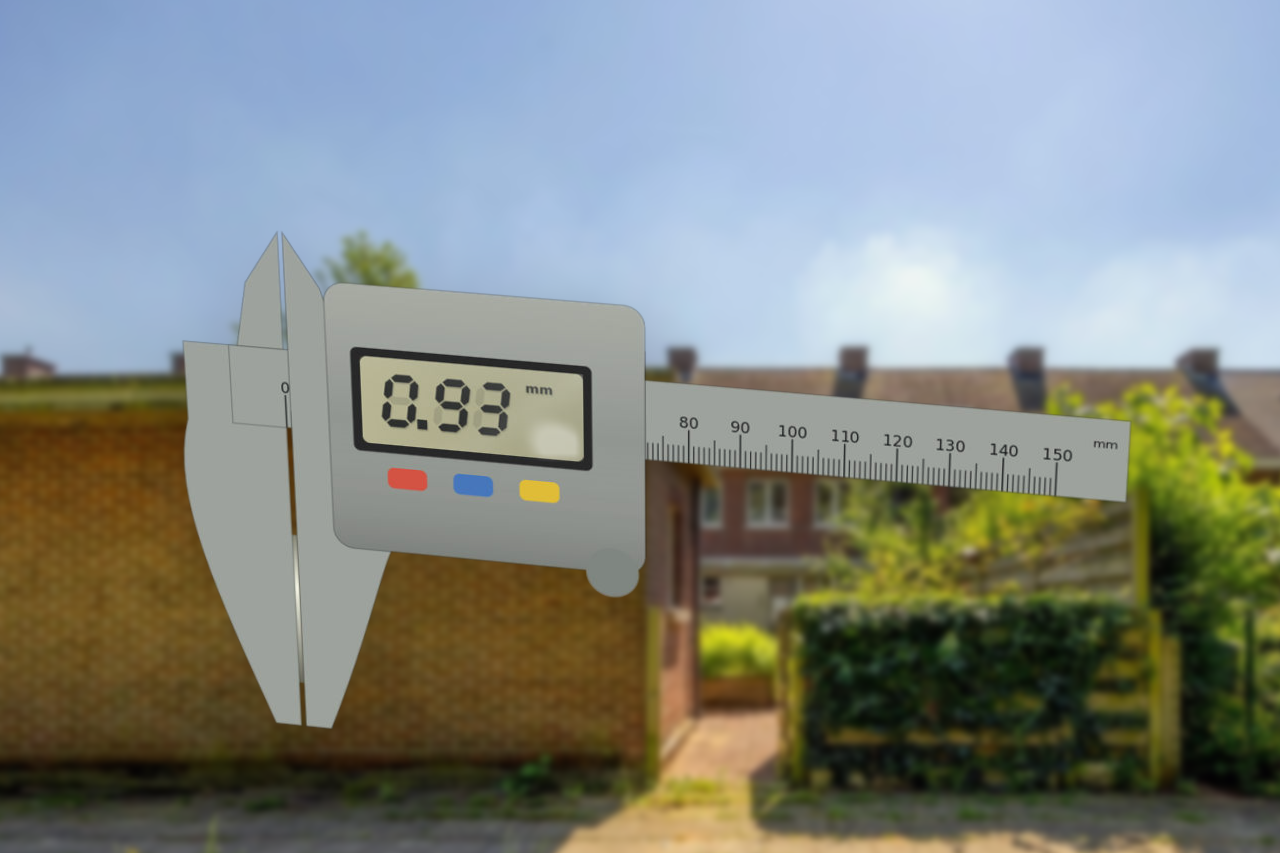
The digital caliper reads 0.93 mm
